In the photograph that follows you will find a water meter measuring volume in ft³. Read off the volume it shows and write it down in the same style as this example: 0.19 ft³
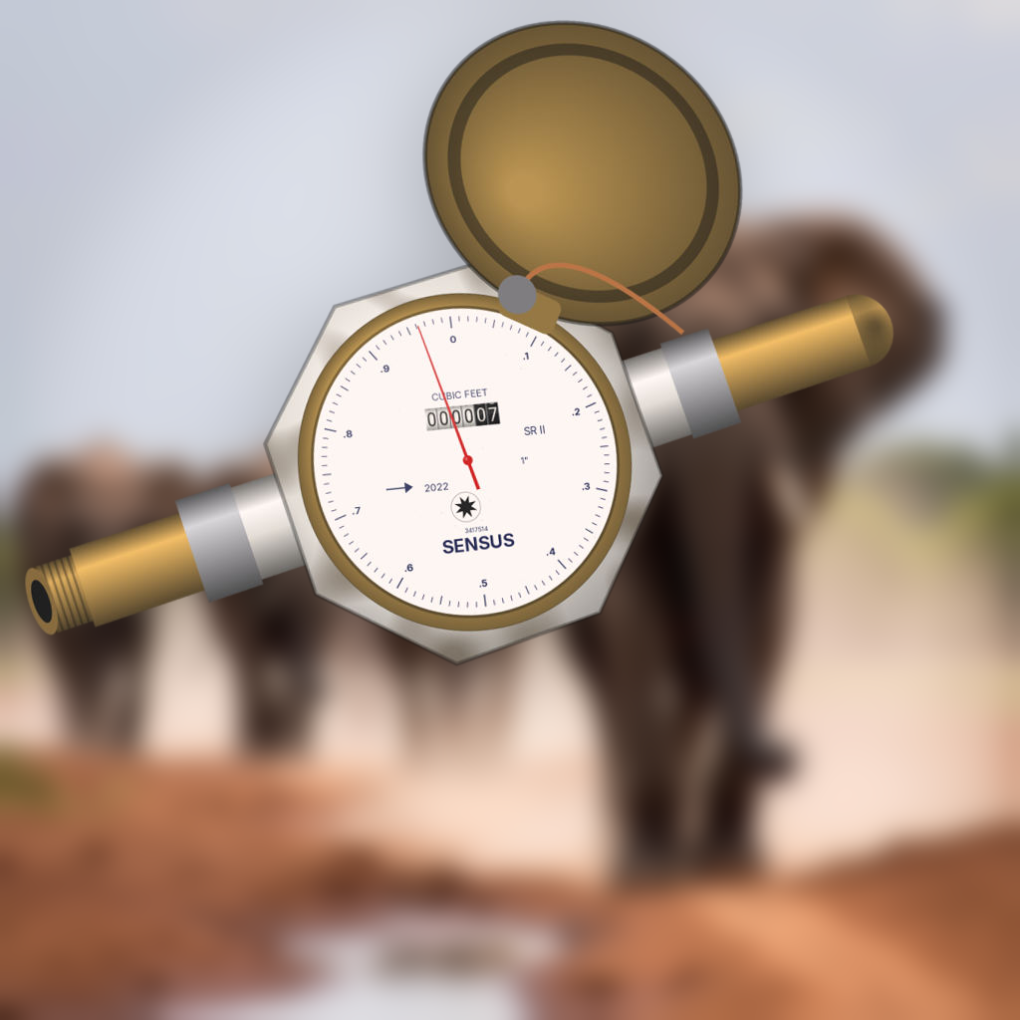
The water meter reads 6.96 ft³
